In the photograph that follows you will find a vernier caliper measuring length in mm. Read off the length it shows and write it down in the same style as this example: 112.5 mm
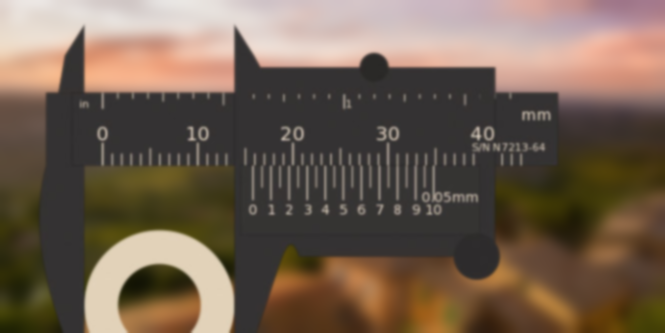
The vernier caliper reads 15.8 mm
